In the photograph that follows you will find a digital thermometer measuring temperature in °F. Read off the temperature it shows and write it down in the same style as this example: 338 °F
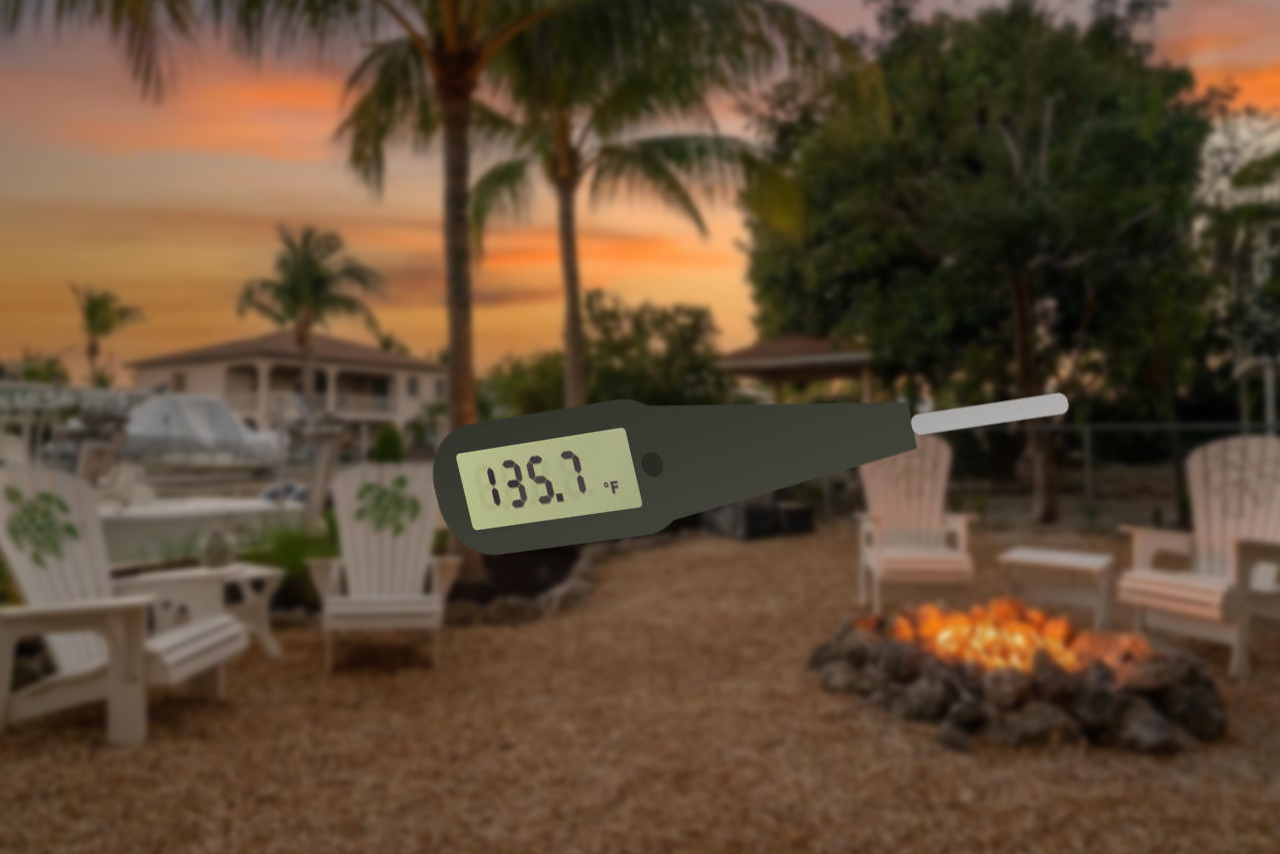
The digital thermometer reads 135.7 °F
